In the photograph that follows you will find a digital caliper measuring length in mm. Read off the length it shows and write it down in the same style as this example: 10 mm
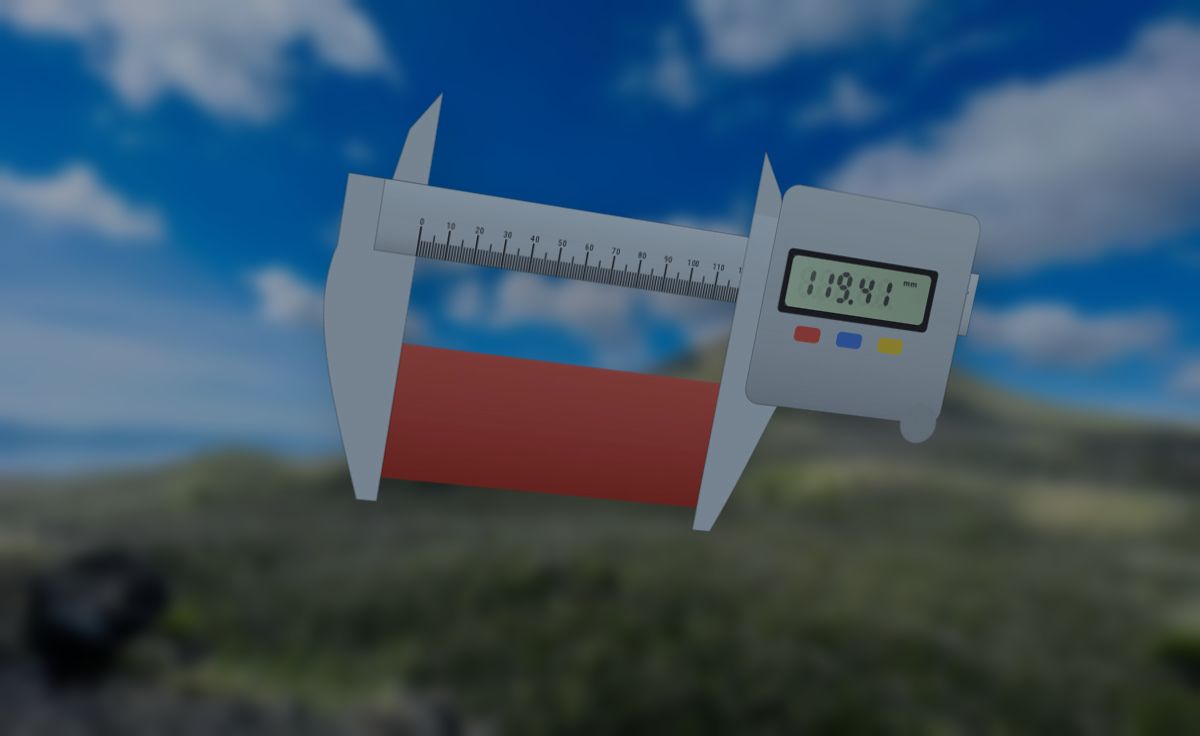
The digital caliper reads 119.41 mm
